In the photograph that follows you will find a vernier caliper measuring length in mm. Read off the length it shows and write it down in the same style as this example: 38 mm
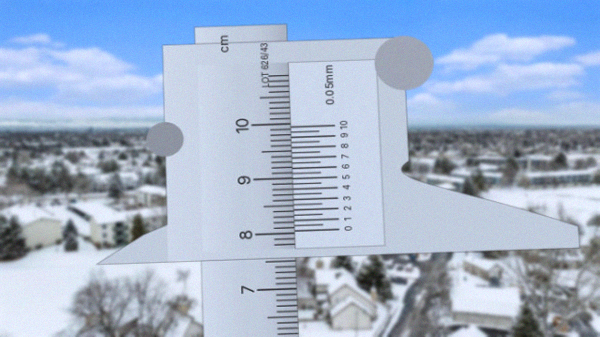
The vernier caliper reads 80.4 mm
